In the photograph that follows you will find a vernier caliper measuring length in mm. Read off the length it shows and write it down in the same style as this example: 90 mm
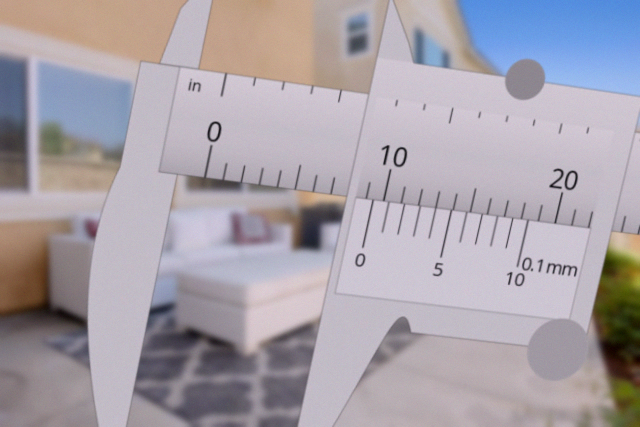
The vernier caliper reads 9.4 mm
